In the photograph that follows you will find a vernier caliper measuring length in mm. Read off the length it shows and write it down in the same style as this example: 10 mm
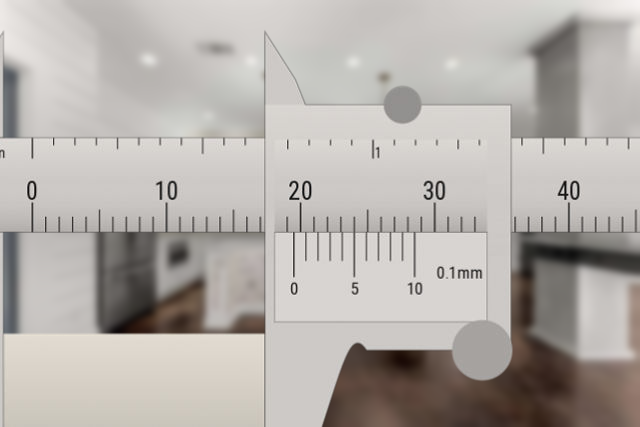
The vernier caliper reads 19.5 mm
